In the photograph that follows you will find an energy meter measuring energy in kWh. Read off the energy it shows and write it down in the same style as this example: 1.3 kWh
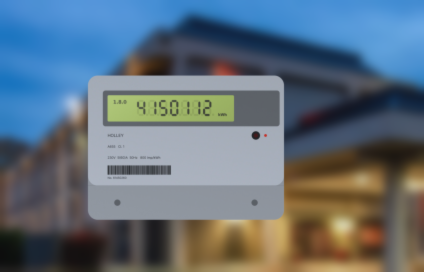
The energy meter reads 4150112 kWh
